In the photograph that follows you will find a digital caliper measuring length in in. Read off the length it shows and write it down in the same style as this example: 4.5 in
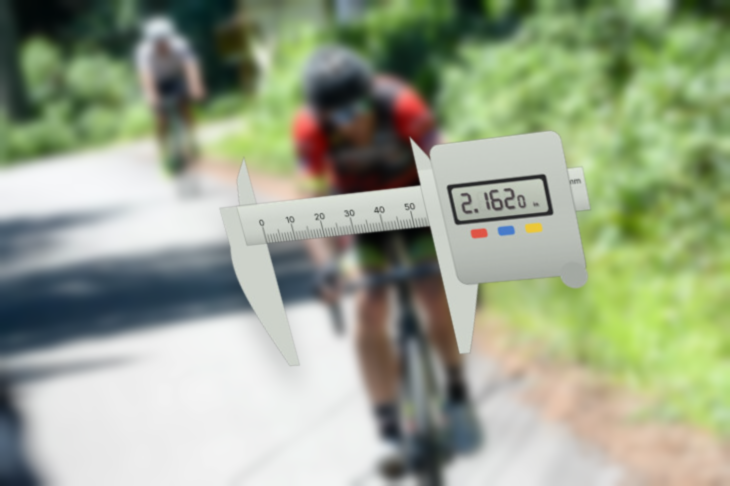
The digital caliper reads 2.1620 in
